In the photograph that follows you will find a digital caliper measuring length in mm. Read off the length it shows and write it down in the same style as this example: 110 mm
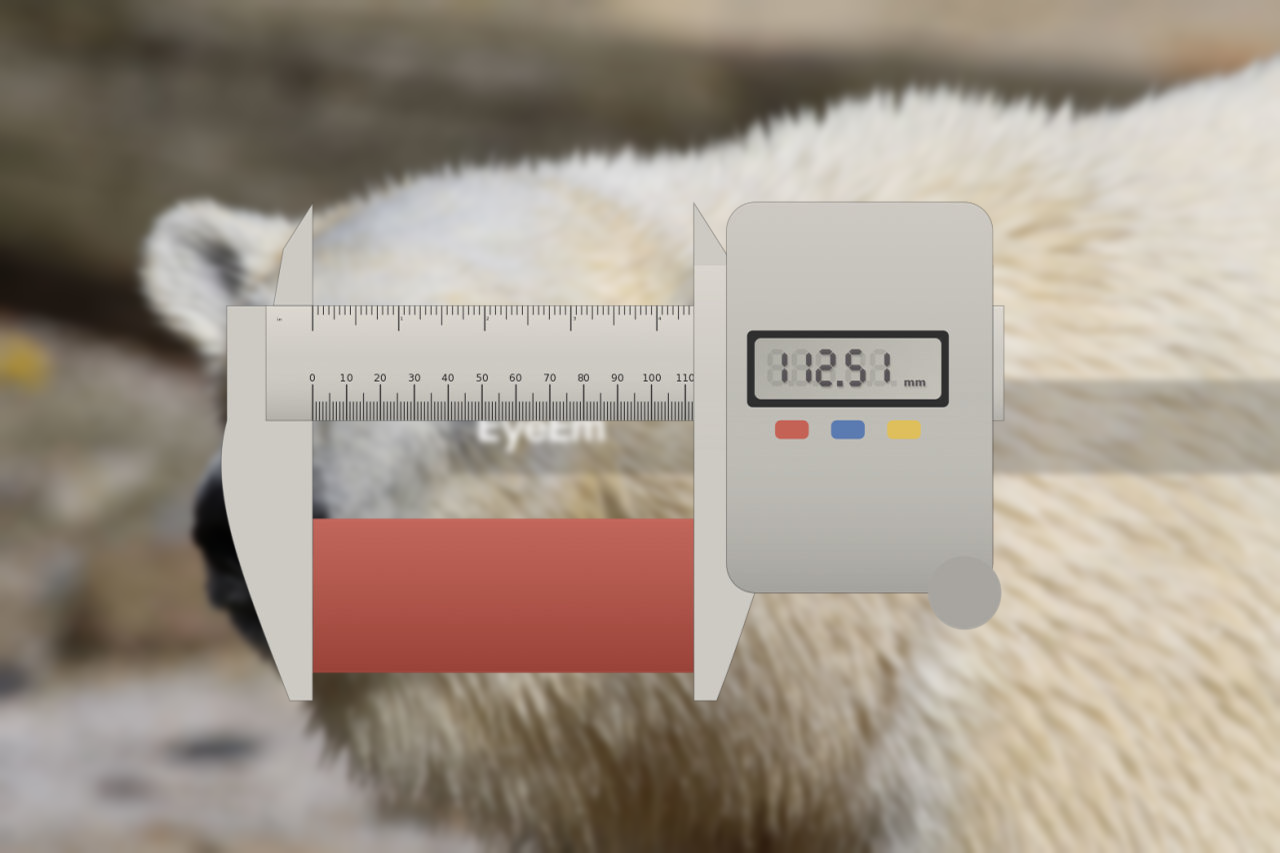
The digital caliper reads 112.51 mm
